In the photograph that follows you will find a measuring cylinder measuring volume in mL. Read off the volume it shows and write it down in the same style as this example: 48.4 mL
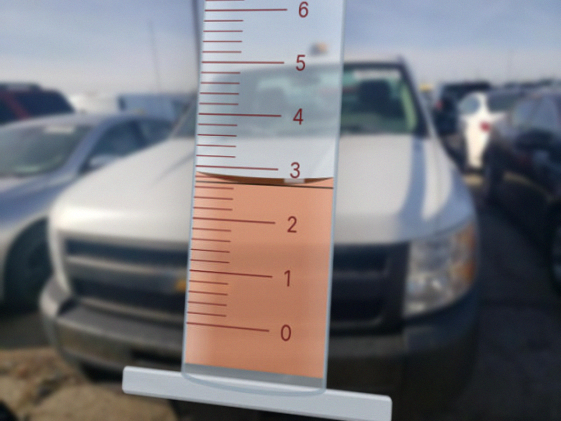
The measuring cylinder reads 2.7 mL
